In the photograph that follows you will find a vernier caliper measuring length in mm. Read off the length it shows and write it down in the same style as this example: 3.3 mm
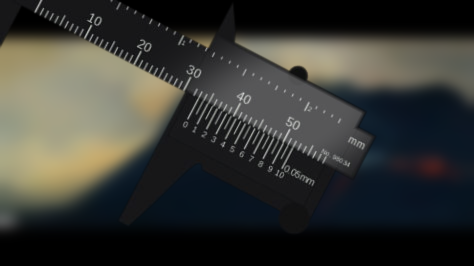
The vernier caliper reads 33.0 mm
